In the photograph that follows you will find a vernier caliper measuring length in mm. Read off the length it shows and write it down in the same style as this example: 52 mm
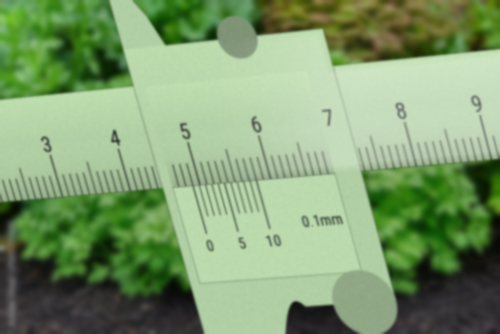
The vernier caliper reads 49.0 mm
